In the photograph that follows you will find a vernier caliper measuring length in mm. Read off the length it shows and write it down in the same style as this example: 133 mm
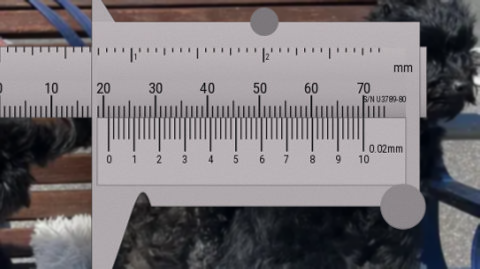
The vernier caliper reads 21.0 mm
